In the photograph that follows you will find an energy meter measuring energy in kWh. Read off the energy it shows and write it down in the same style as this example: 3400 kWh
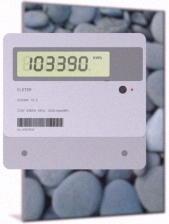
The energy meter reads 103390 kWh
